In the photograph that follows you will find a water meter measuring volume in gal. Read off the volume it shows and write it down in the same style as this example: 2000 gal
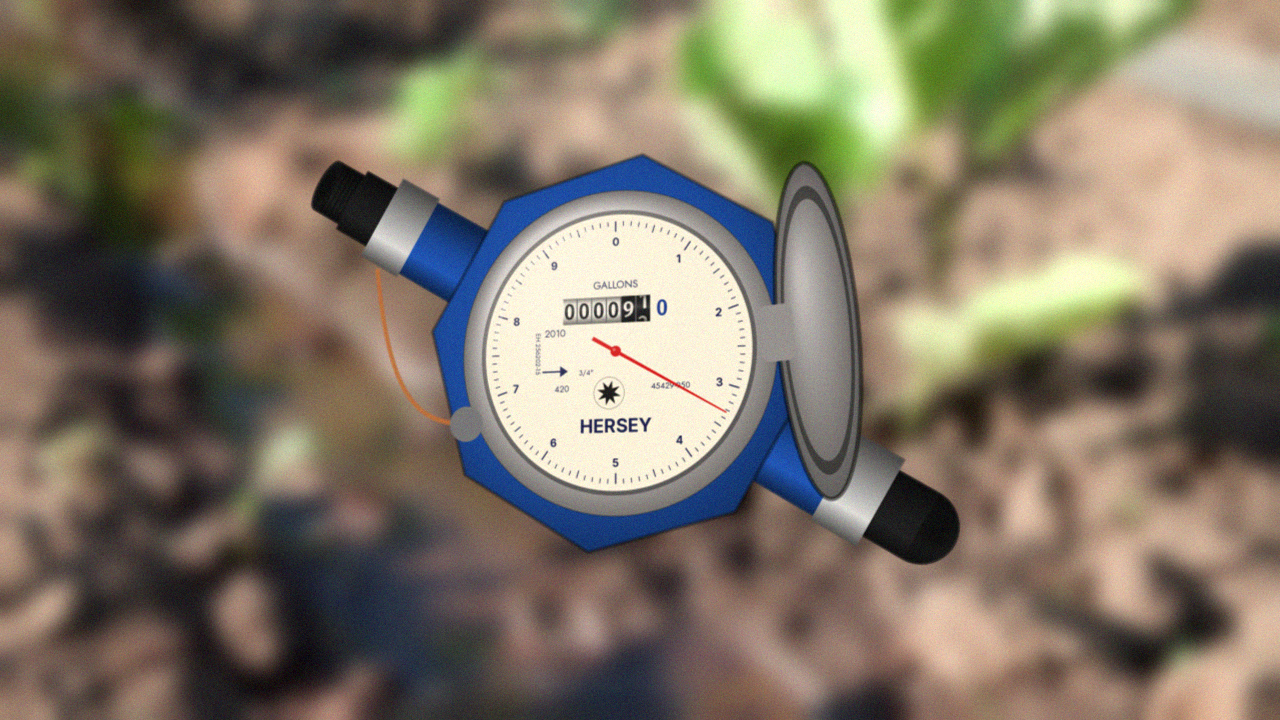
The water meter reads 913.3 gal
